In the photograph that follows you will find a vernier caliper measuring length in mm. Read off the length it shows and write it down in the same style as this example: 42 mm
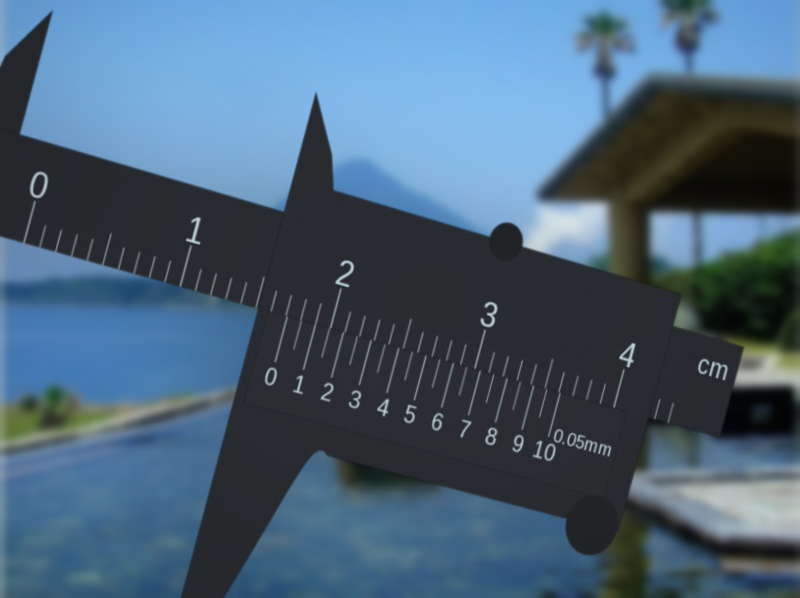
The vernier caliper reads 17.1 mm
